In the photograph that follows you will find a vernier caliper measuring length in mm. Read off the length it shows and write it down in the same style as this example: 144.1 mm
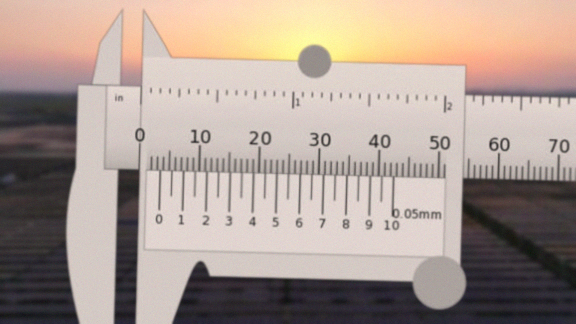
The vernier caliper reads 3.5 mm
